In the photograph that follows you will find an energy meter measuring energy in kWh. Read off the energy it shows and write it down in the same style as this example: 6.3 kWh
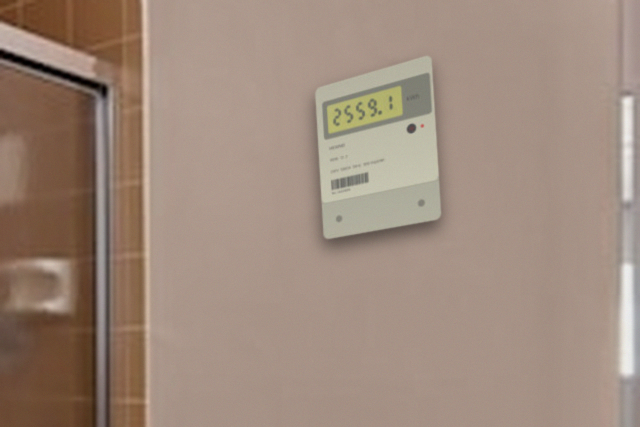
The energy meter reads 2559.1 kWh
